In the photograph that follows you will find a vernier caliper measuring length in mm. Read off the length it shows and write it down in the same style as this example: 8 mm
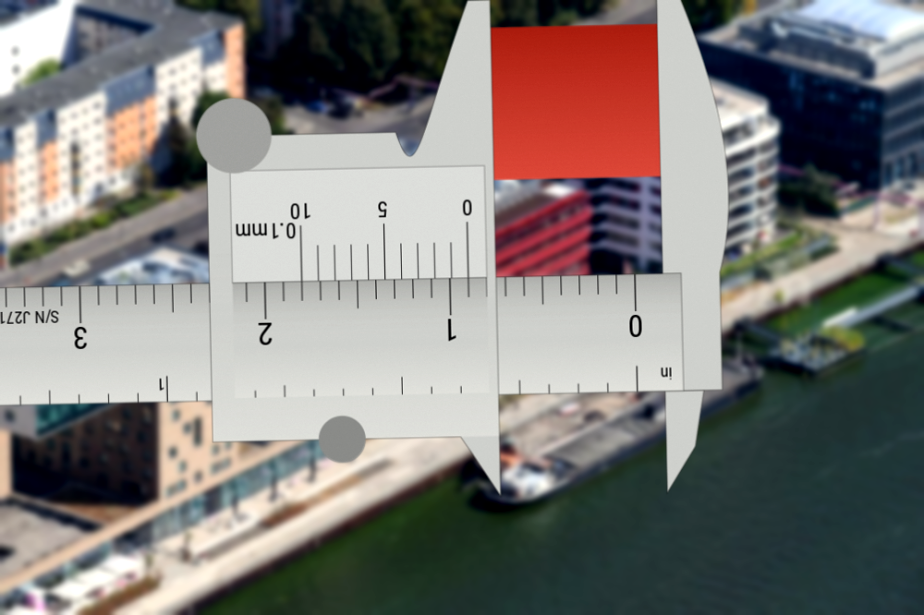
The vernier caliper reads 9.0 mm
